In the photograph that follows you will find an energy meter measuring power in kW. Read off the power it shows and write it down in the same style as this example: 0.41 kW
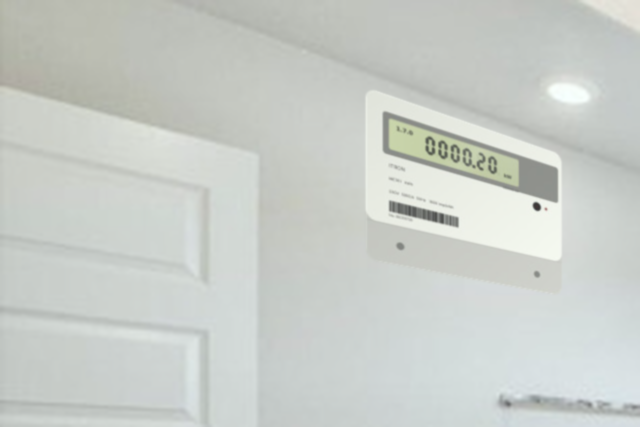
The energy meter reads 0.20 kW
